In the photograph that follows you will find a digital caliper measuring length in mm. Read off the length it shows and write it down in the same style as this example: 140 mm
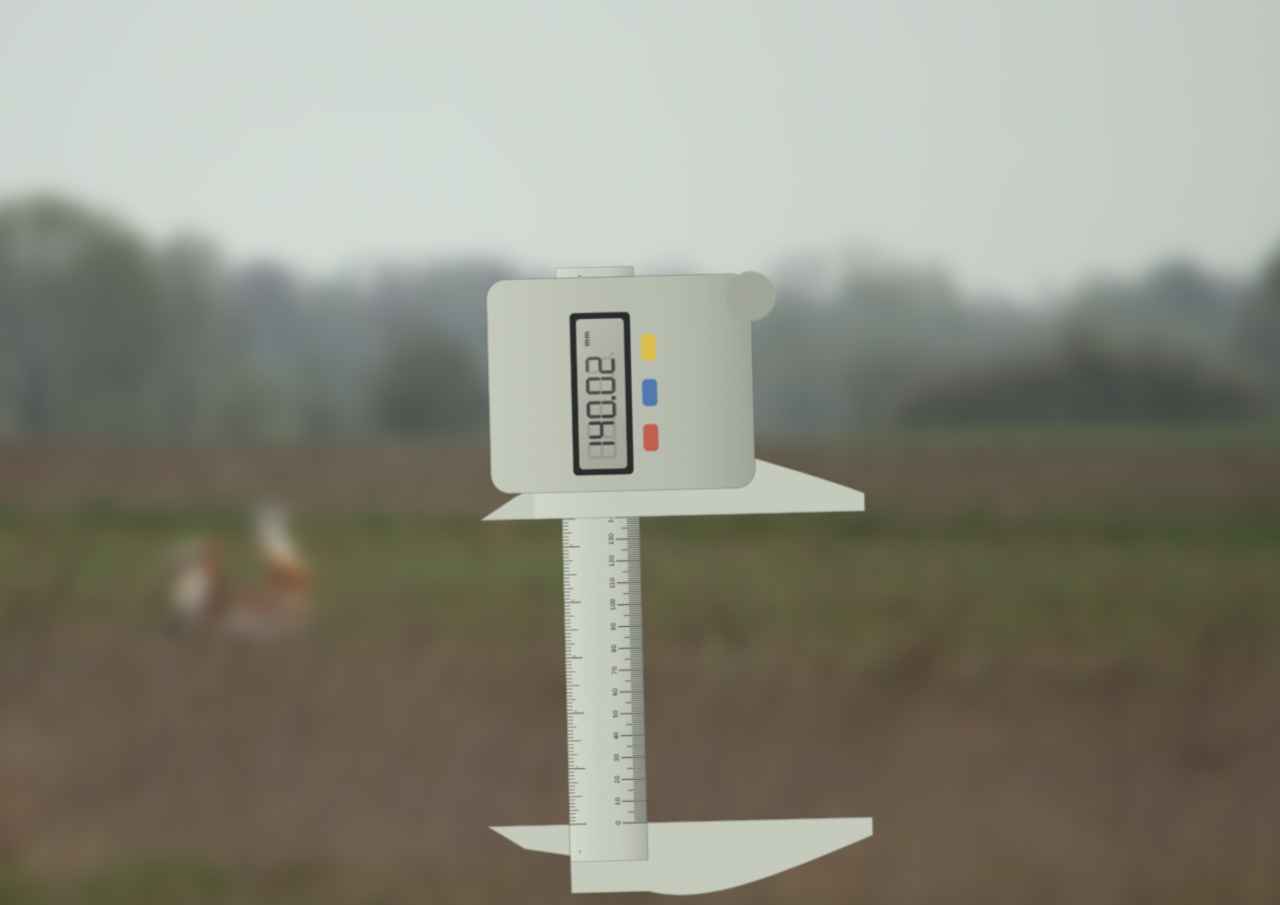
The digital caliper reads 140.02 mm
